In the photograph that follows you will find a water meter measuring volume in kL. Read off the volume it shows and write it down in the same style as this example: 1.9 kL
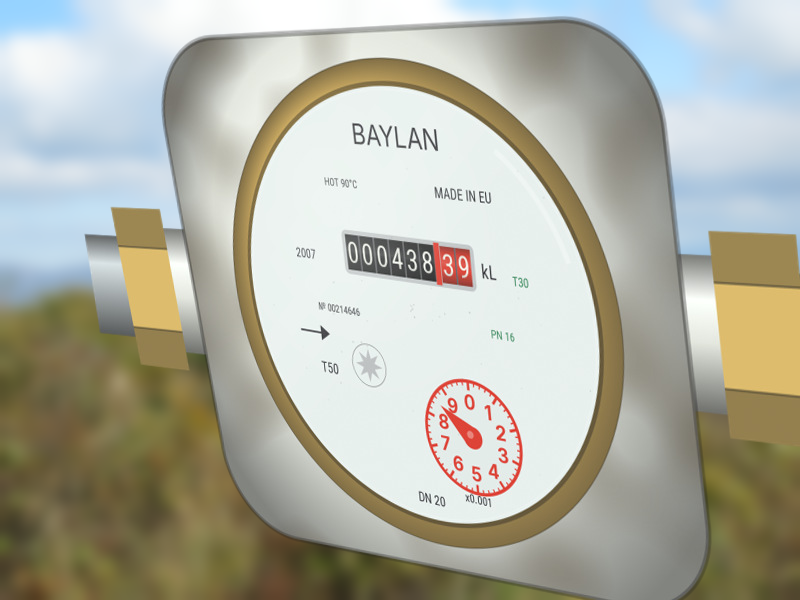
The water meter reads 438.398 kL
